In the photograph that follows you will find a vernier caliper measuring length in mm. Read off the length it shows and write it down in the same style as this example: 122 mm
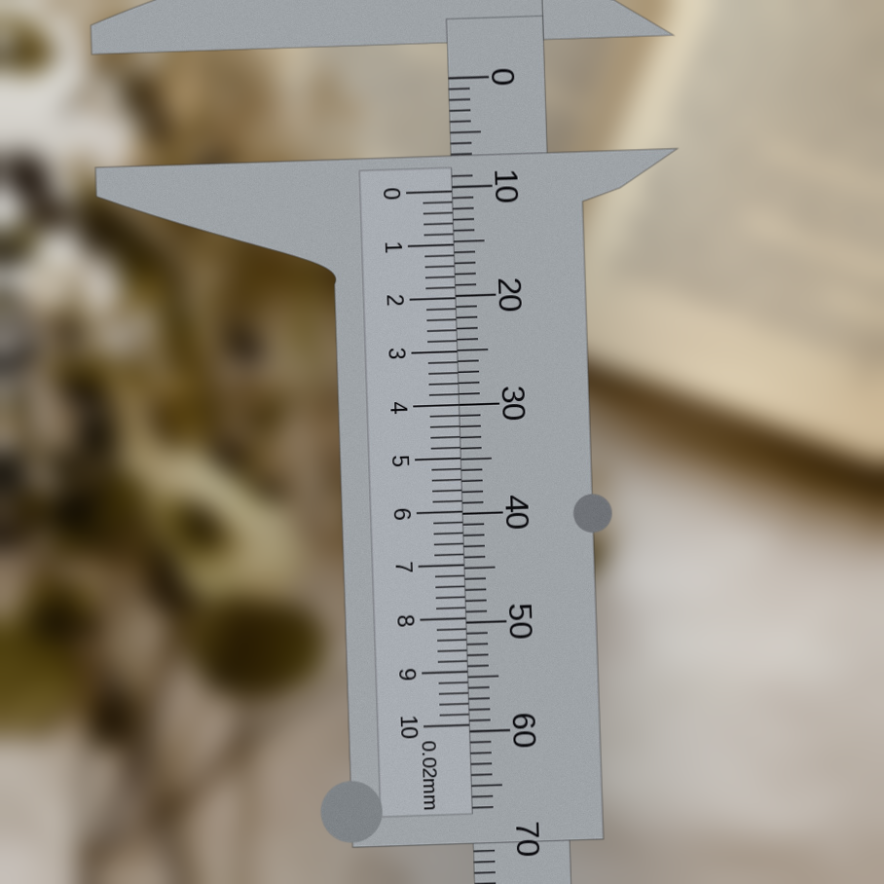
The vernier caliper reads 10.4 mm
